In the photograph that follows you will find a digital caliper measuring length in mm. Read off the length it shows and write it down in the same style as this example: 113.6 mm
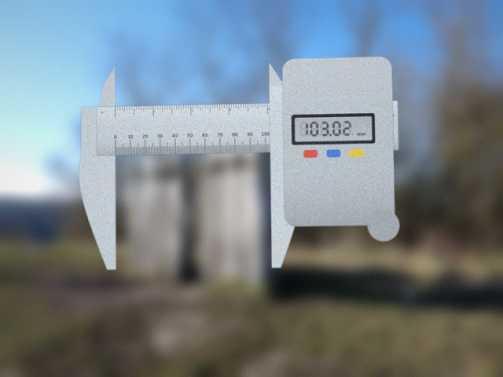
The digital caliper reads 103.02 mm
